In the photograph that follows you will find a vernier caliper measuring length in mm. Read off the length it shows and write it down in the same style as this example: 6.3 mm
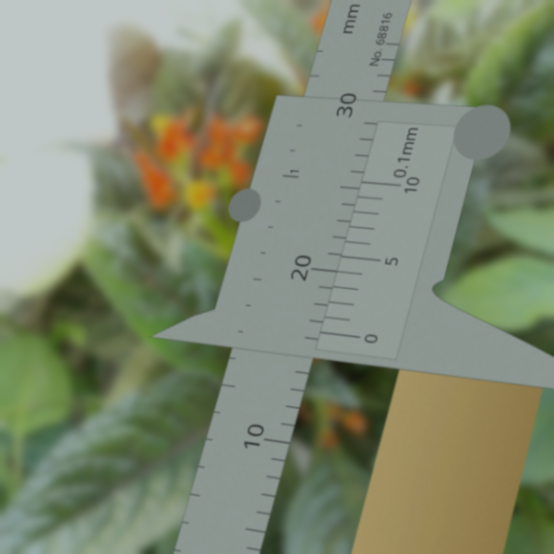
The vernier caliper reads 16.4 mm
